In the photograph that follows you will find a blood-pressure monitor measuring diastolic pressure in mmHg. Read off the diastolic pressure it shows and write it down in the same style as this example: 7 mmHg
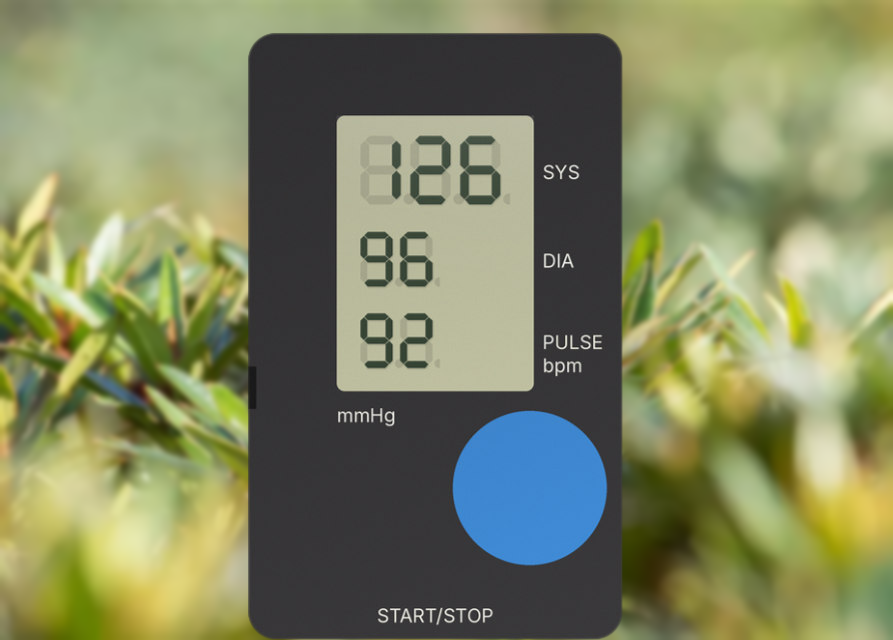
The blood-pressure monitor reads 96 mmHg
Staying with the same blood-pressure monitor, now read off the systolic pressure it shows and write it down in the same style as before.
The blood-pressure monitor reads 126 mmHg
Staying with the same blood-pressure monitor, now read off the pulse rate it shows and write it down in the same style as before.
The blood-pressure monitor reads 92 bpm
